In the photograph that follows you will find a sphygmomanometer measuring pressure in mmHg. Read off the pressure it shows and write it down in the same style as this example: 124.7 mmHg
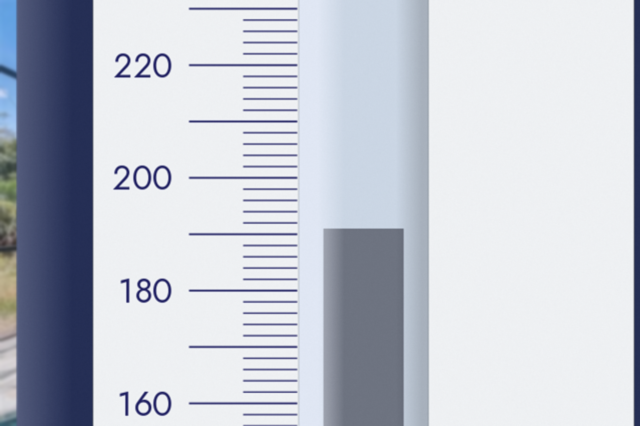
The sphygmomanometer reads 191 mmHg
